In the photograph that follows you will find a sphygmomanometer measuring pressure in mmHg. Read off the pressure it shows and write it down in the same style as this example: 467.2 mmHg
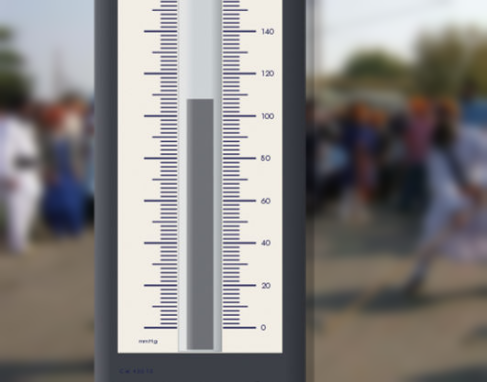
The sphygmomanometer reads 108 mmHg
